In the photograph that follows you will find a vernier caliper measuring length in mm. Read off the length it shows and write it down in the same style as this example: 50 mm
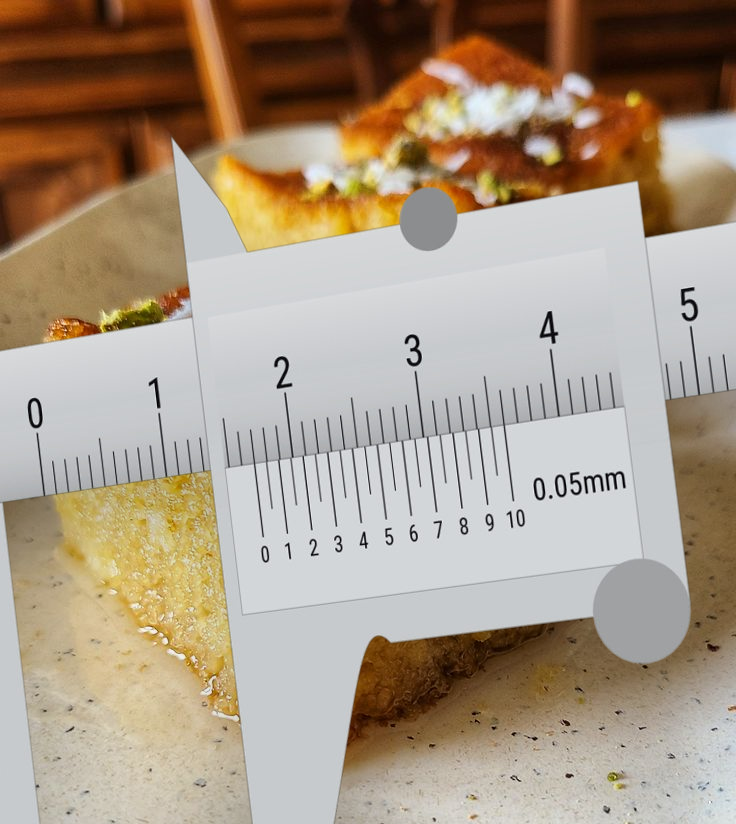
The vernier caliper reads 17.0 mm
